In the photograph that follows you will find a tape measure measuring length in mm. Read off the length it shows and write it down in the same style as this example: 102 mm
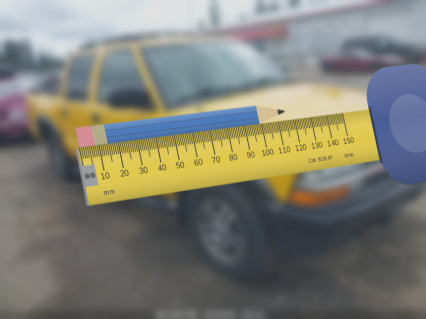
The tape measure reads 115 mm
